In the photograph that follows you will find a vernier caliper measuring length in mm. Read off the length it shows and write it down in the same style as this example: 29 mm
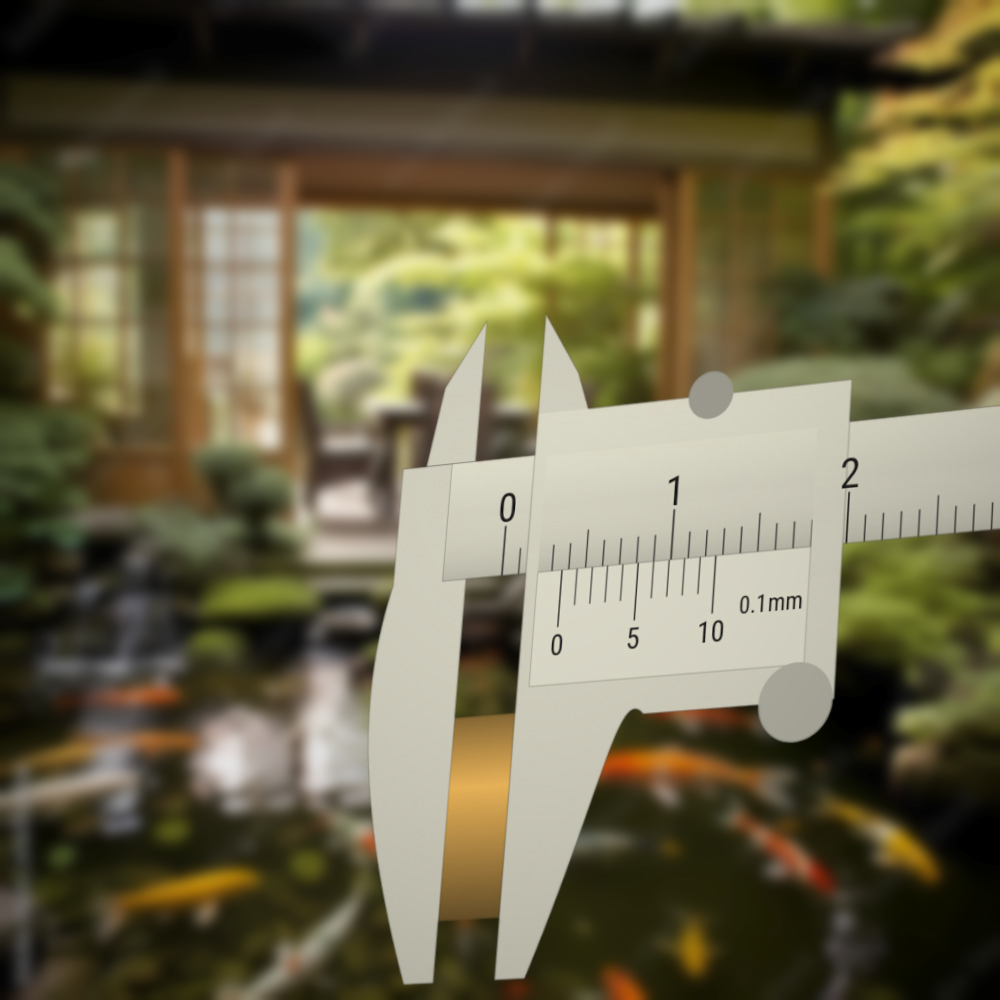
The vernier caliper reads 3.6 mm
